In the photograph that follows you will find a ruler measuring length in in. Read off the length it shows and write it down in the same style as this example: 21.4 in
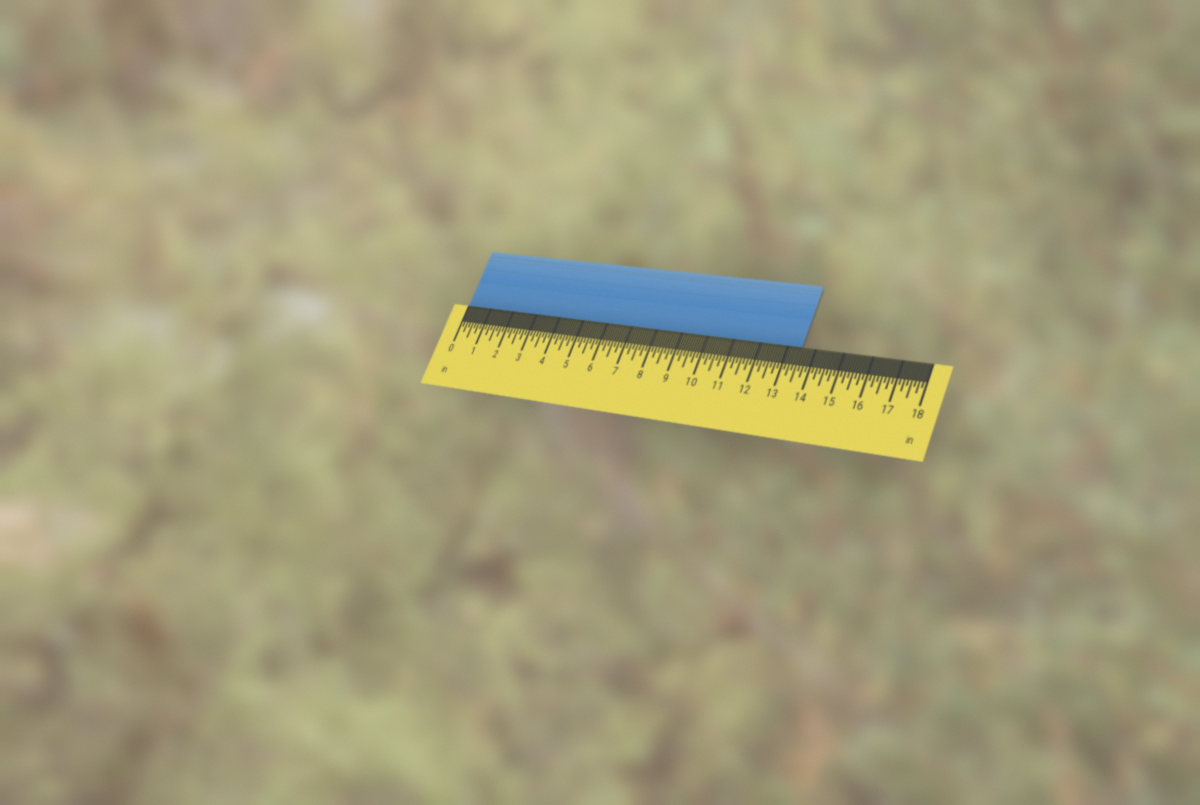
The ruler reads 13.5 in
